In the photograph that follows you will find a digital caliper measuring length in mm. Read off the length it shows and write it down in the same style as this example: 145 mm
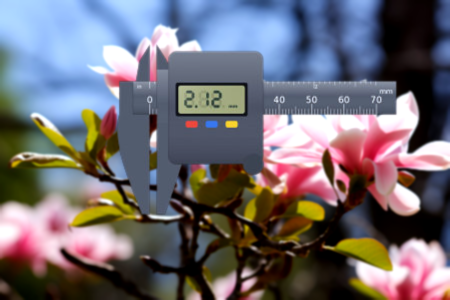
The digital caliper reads 2.12 mm
